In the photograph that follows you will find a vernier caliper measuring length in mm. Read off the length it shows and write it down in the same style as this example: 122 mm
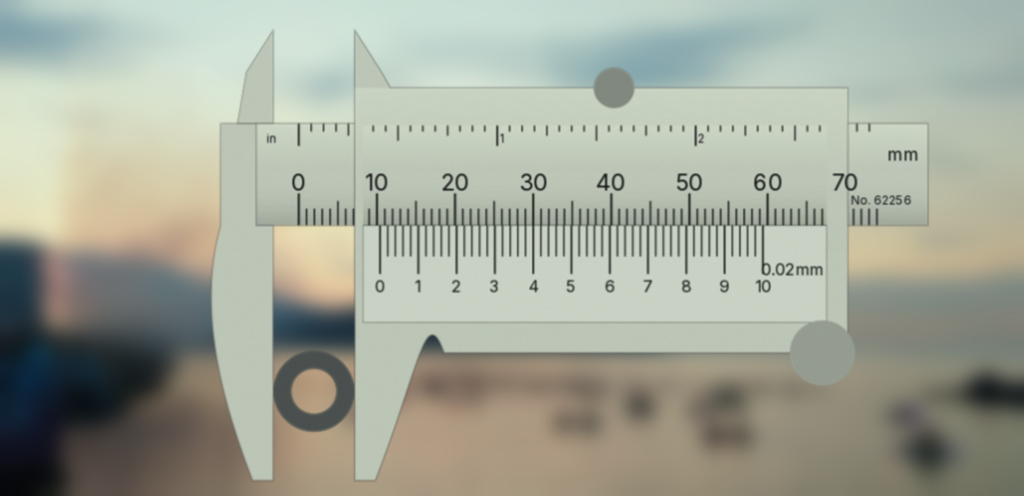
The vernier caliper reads 10.4 mm
